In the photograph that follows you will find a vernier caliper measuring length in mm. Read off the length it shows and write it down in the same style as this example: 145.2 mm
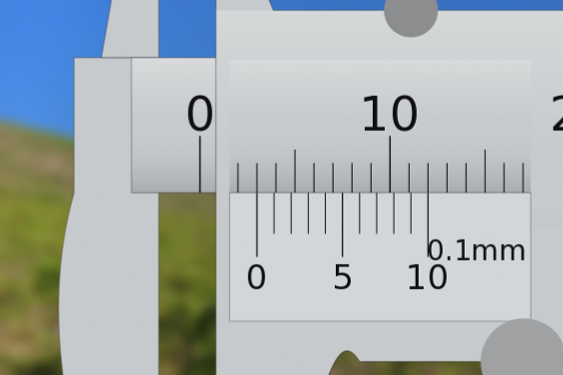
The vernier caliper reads 3.0 mm
